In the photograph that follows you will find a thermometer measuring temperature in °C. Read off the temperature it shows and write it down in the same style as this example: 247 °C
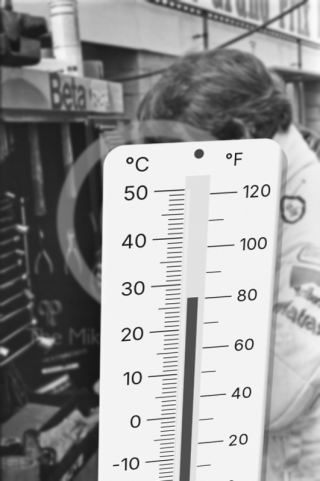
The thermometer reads 27 °C
